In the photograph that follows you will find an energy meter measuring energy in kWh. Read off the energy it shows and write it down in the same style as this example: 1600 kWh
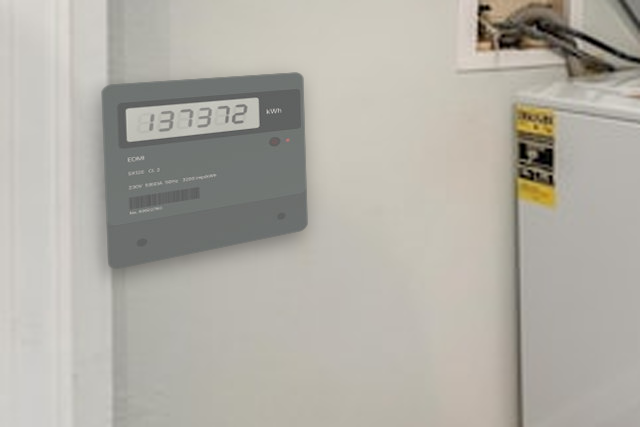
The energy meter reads 137372 kWh
